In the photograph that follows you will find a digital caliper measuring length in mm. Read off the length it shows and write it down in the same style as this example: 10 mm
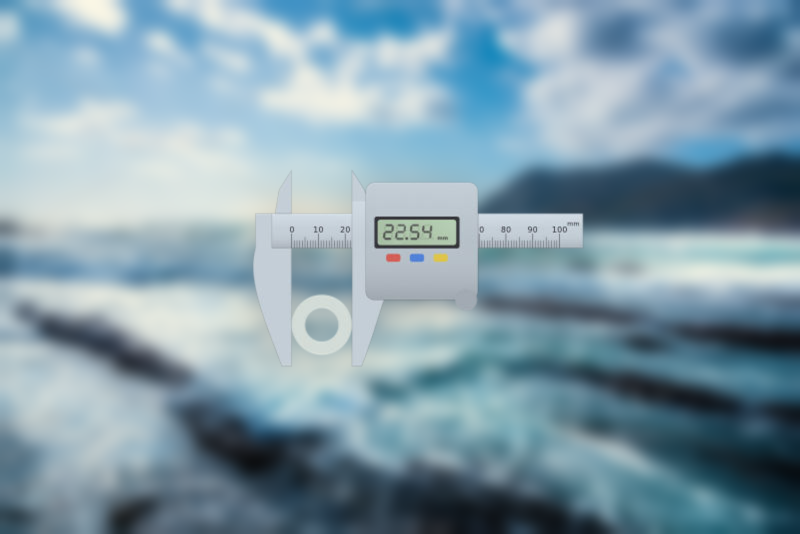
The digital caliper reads 22.54 mm
